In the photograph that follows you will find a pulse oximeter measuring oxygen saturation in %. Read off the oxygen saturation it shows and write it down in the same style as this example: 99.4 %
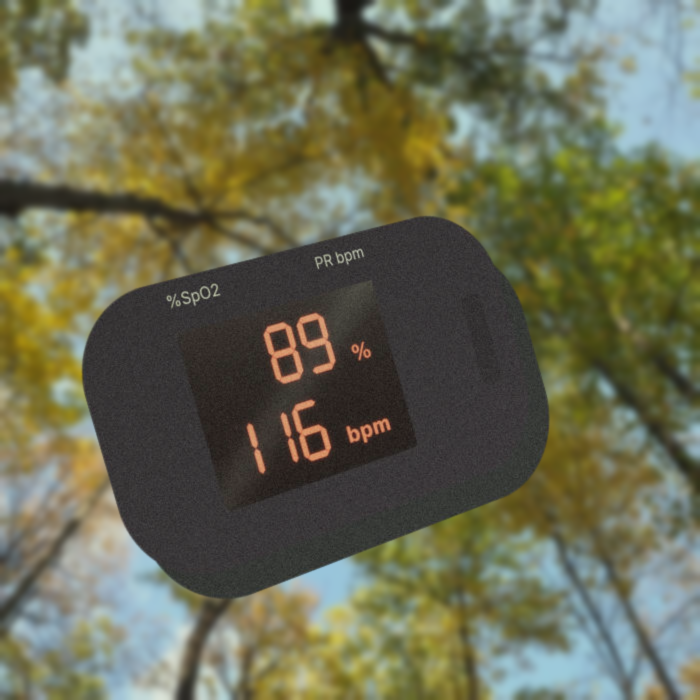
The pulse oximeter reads 89 %
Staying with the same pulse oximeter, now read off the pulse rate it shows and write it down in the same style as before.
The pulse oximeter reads 116 bpm
